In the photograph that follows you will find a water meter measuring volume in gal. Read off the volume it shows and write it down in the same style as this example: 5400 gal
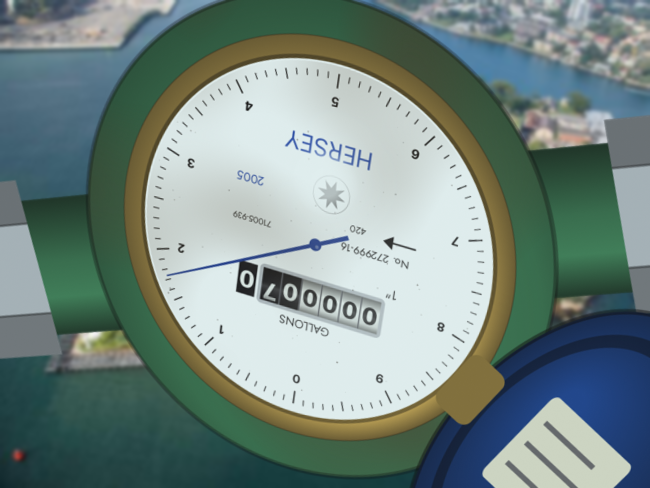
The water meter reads 71.7 gal
